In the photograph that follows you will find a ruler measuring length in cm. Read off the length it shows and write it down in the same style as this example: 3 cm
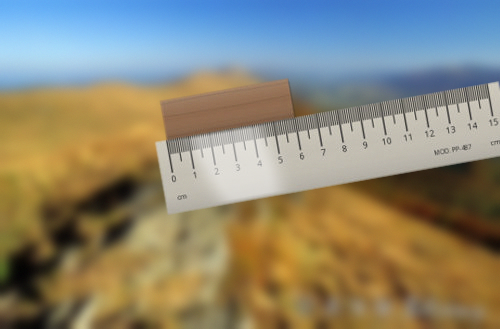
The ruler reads 6 cm
